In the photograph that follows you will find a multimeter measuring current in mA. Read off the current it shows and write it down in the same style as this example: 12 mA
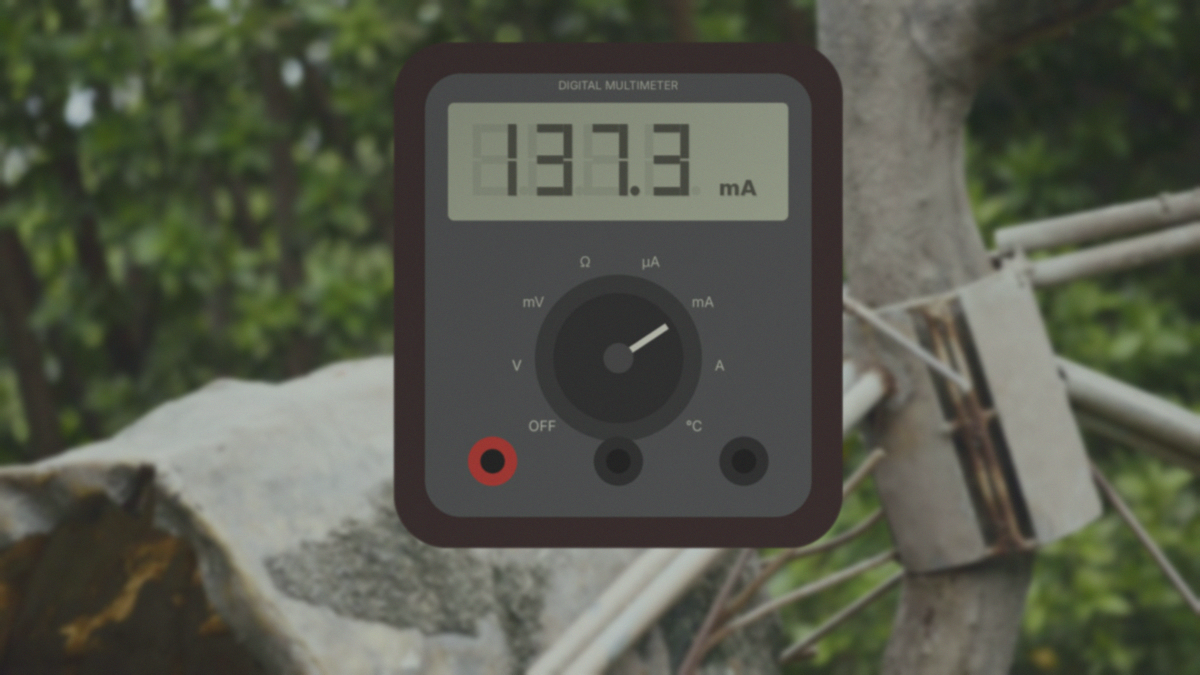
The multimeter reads 137.3 mA
